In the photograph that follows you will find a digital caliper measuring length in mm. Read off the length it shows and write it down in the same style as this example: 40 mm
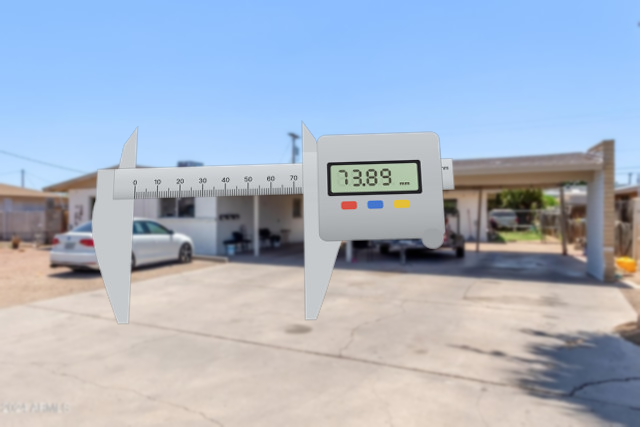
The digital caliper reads 73.89 mm
